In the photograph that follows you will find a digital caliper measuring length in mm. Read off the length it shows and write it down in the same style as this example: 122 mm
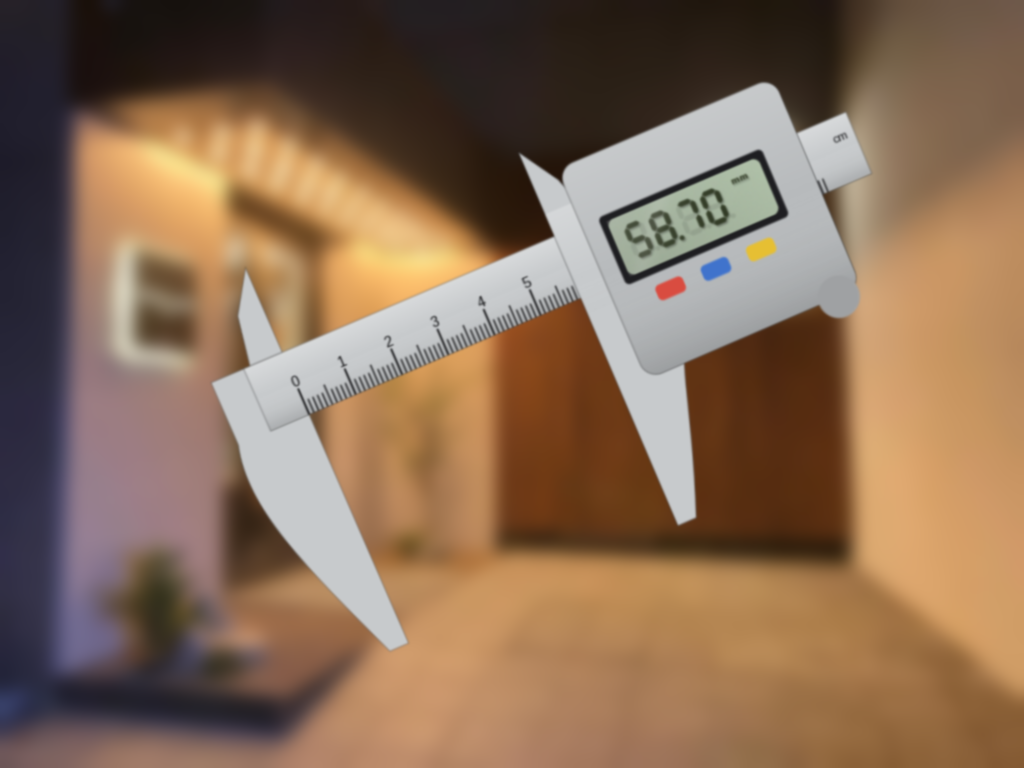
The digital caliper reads 58.70 mm
